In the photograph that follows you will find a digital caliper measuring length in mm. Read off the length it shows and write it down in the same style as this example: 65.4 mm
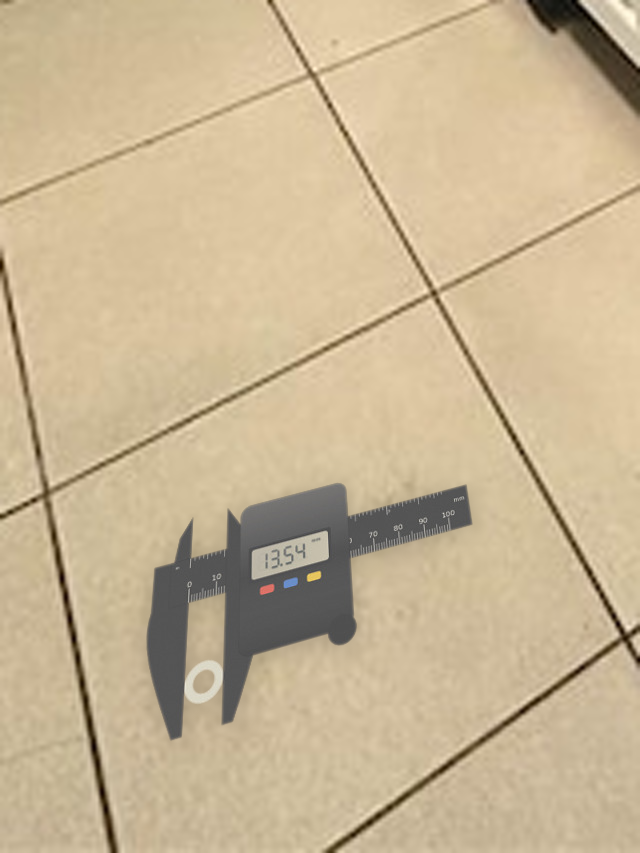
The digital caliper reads 13.54 mm
